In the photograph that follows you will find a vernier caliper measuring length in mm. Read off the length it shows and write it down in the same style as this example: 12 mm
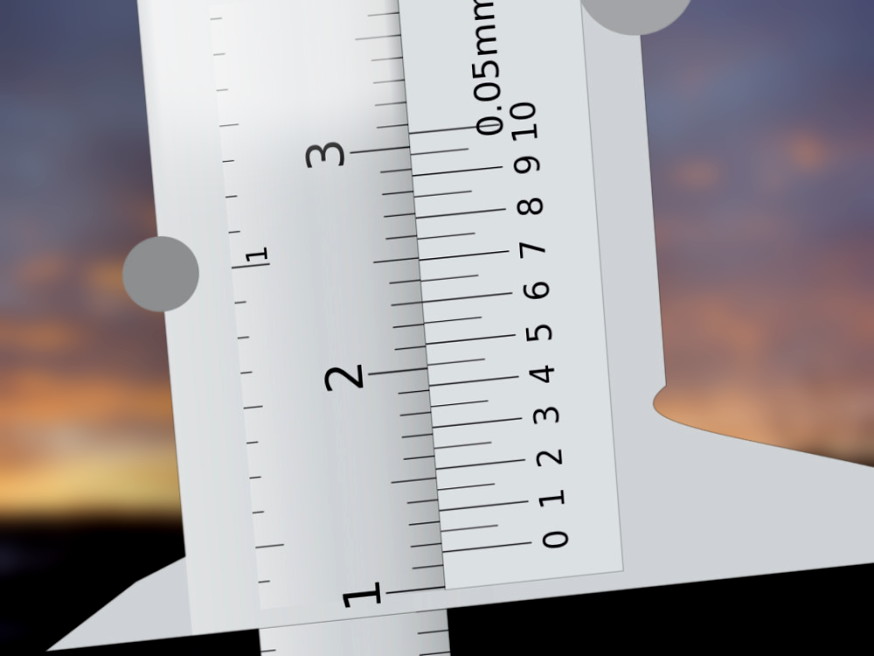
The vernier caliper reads 11.60 mm
